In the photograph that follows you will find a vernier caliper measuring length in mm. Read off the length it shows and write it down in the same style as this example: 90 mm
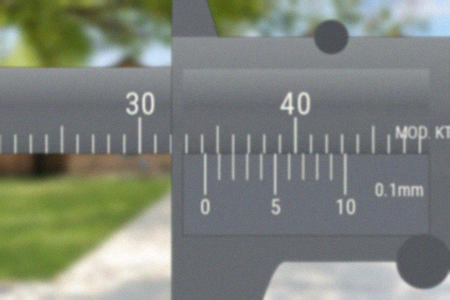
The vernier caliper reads 34.2 mm
